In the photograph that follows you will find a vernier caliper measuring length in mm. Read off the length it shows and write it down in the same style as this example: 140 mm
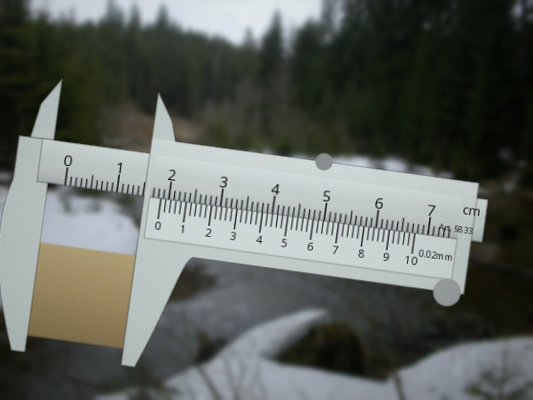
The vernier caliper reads 18.5 mm
